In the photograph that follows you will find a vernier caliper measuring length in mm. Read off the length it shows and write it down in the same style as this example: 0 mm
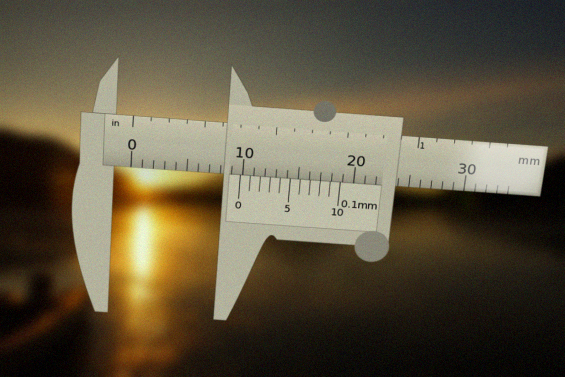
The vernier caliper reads 9.8 mm
